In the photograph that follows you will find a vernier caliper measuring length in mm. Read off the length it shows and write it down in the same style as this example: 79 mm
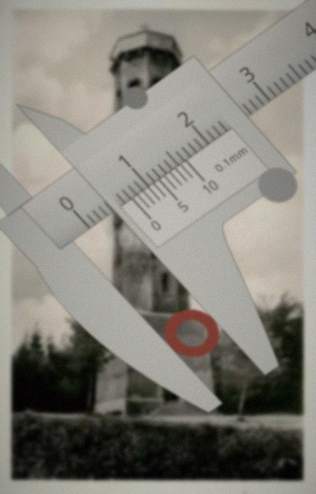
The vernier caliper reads 7.2 mm
